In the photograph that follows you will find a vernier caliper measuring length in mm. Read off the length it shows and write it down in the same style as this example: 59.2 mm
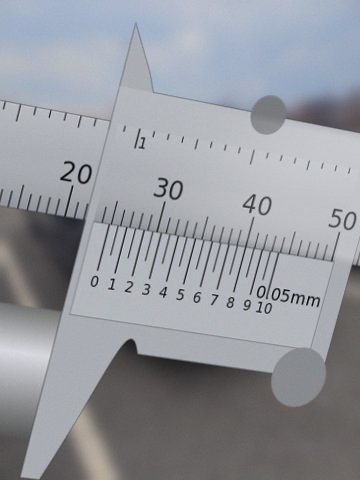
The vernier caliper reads 24.8 mm
